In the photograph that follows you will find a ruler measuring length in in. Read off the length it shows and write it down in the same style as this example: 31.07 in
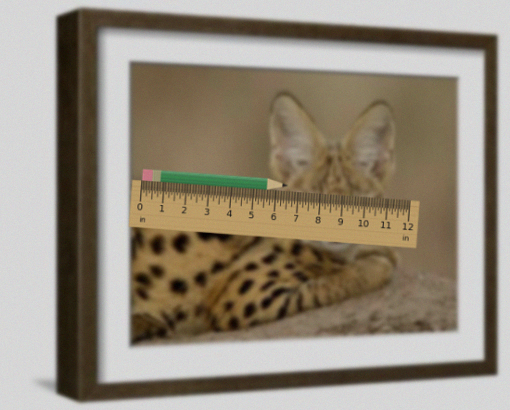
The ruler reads 6.5 in
